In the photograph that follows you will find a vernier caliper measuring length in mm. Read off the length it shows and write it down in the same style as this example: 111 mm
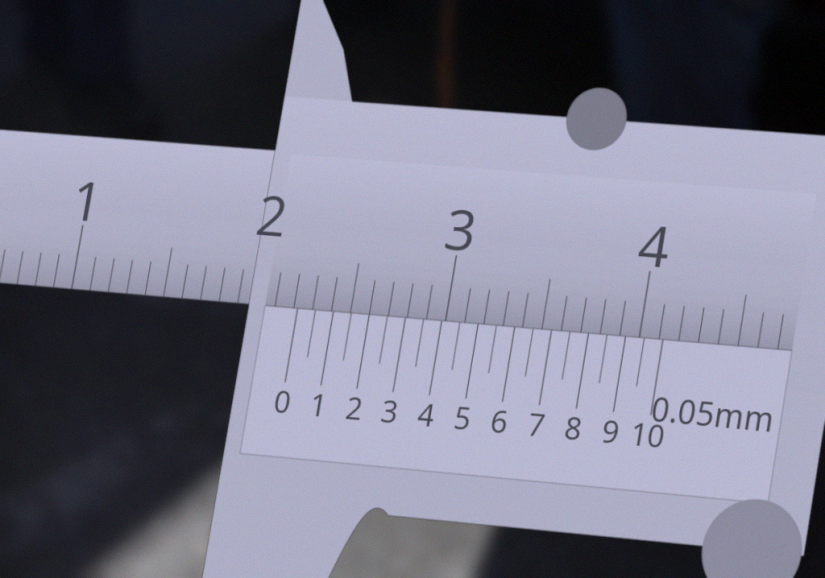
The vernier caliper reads 22.2 mm
